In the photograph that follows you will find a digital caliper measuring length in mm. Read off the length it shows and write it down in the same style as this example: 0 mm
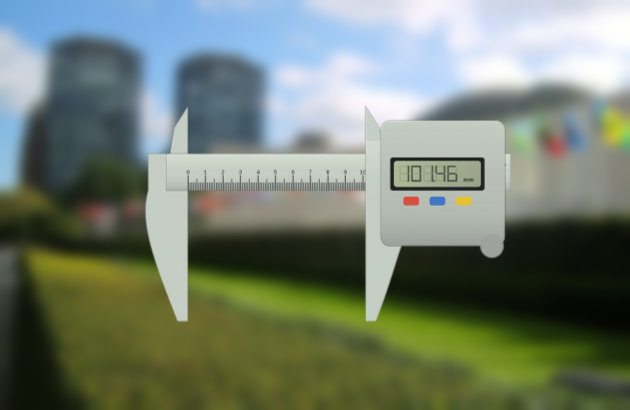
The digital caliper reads 101.46 mm
